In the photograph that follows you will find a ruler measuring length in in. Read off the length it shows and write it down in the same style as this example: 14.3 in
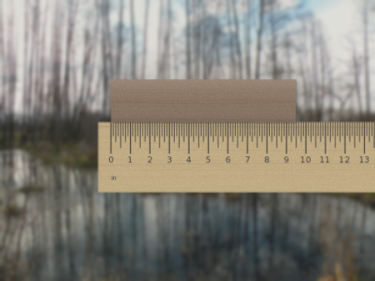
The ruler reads 9.5 in
